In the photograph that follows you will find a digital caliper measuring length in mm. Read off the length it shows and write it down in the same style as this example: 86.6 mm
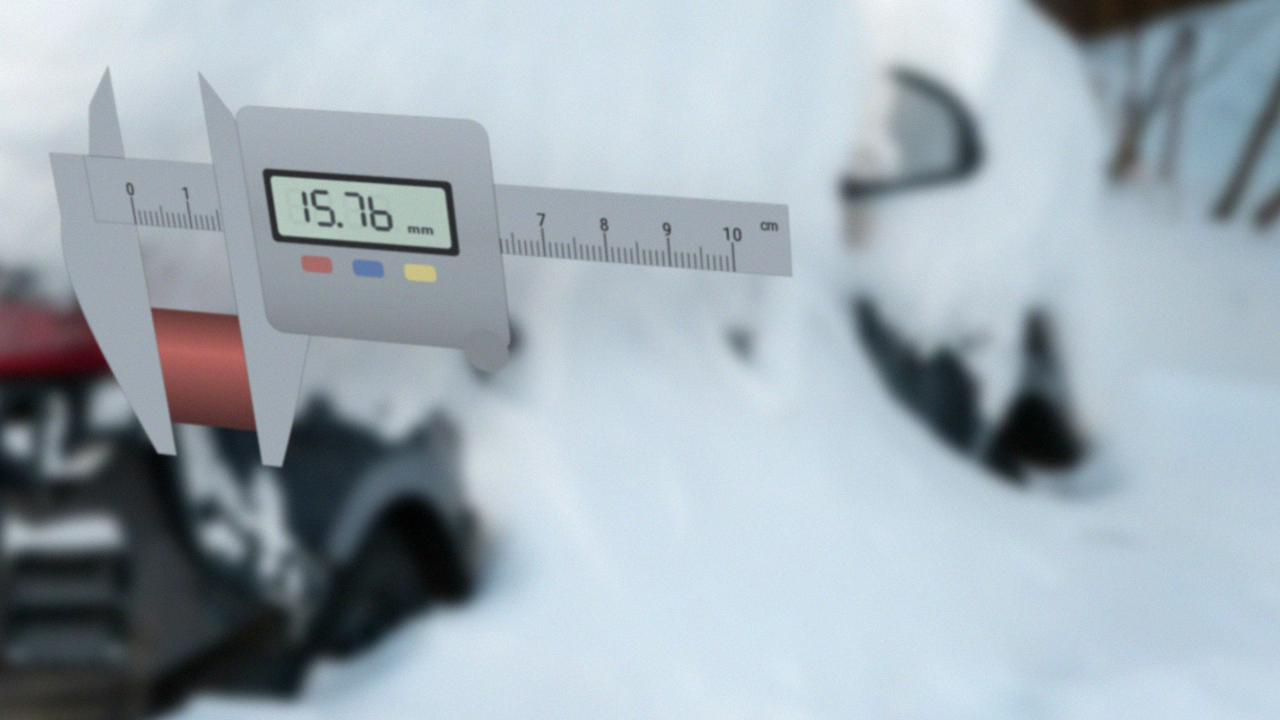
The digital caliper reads 15.76 mm
